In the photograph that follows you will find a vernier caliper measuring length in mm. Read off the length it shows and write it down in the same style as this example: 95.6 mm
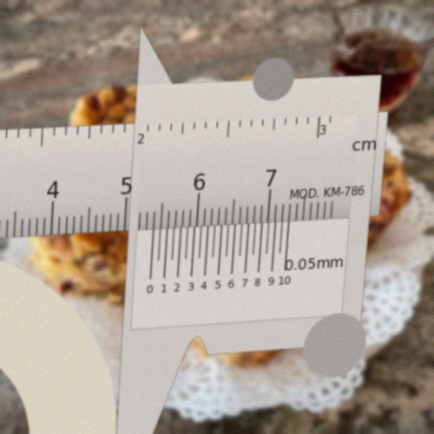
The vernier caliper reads 54.0 mm
